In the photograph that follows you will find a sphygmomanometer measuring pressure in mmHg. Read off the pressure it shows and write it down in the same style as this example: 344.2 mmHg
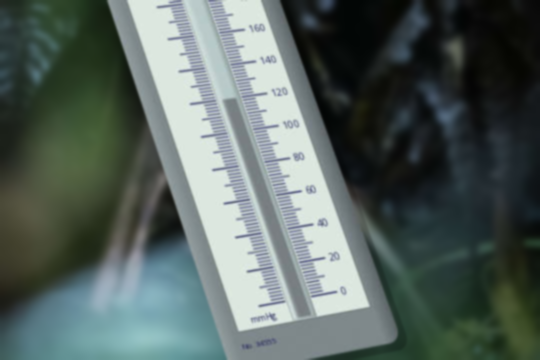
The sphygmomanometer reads 120 mmHg
